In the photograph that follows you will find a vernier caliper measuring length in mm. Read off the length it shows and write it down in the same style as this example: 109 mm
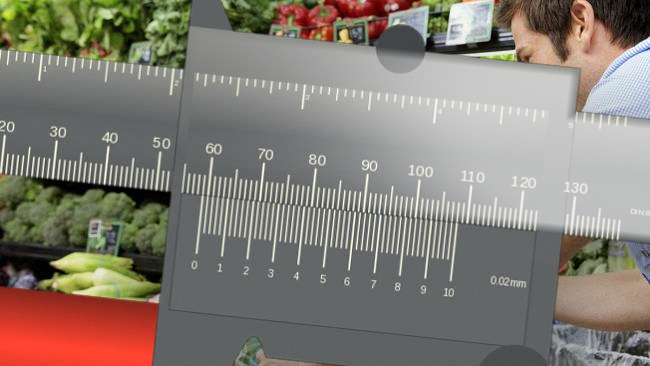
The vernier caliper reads 59.0 mm
